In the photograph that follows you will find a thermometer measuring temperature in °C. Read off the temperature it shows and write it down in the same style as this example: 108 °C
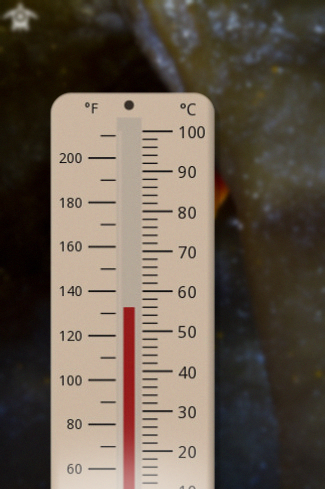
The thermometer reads 56 °C
